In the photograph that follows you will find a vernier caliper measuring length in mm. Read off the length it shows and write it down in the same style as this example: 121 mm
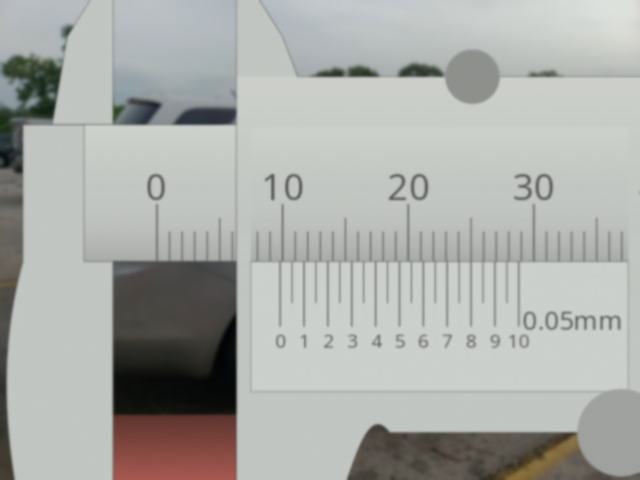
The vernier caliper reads 9.8 mm
